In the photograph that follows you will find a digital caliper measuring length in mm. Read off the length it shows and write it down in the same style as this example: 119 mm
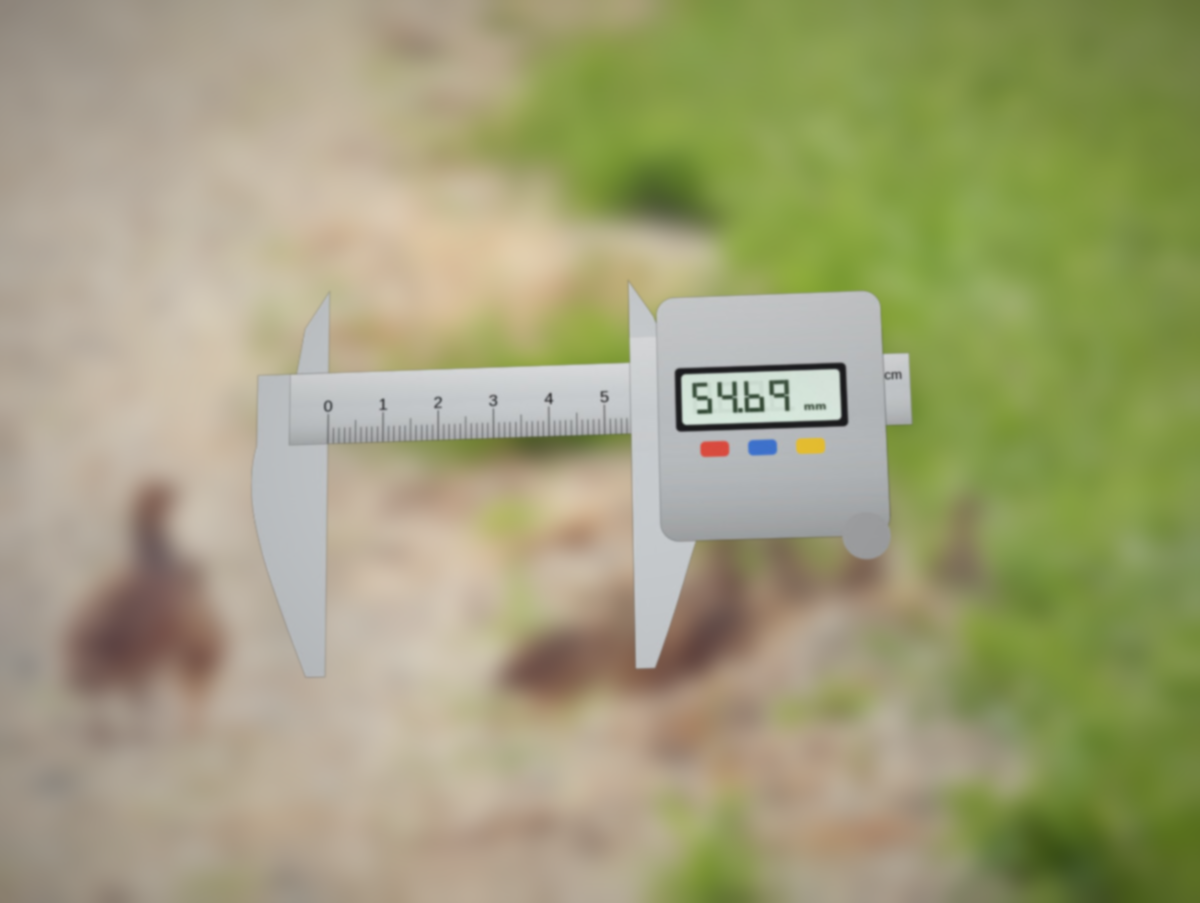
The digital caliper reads 54.69 mm
